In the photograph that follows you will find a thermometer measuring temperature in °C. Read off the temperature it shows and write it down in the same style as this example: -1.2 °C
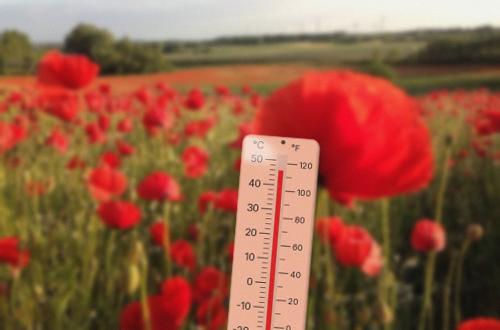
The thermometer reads 46 °C
